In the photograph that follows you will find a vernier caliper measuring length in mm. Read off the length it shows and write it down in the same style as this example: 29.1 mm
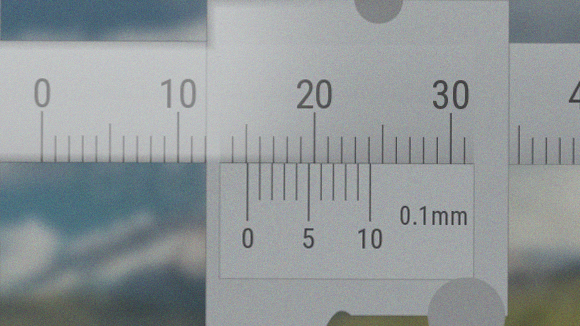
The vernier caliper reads 15.1 mm
